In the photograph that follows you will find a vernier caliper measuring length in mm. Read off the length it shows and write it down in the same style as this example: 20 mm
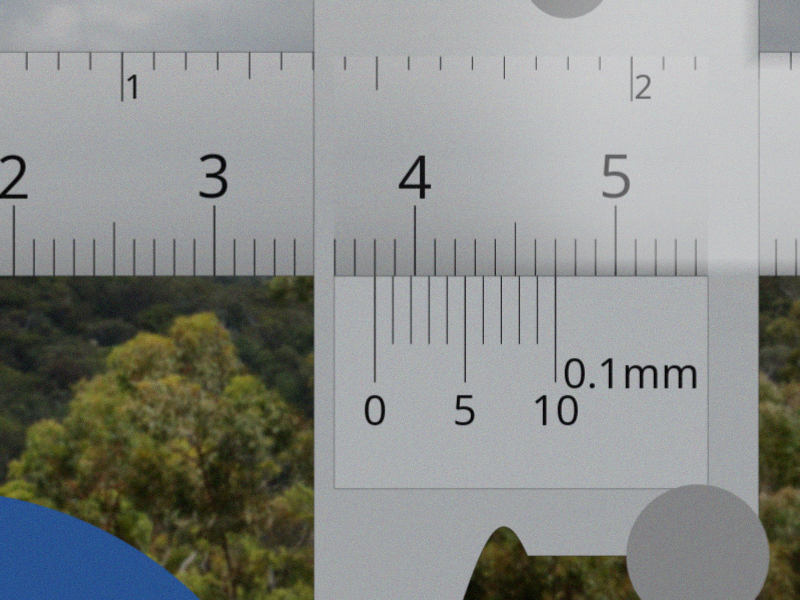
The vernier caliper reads 38.0 mm
